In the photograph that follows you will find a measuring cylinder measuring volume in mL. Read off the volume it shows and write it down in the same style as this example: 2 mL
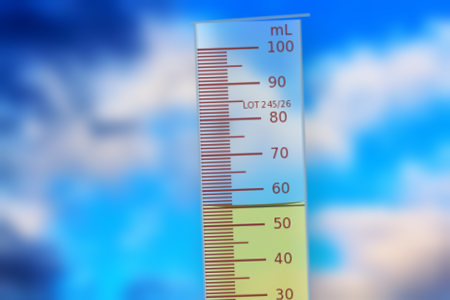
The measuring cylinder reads 55 mL
